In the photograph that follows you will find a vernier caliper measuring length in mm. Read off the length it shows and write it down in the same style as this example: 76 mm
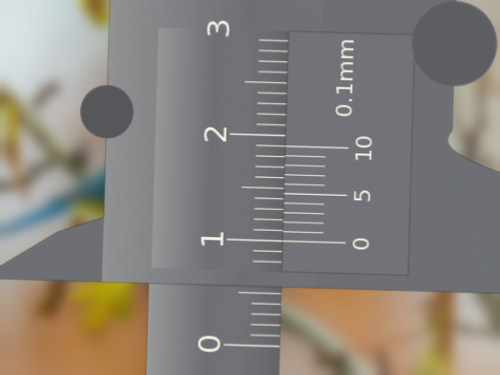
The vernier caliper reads 10.0 mm
